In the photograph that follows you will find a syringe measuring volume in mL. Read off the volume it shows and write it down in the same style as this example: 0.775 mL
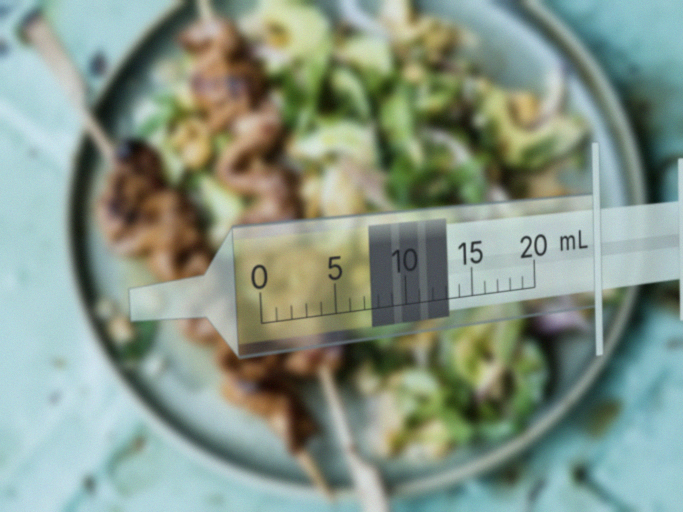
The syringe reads 7.5 mL
